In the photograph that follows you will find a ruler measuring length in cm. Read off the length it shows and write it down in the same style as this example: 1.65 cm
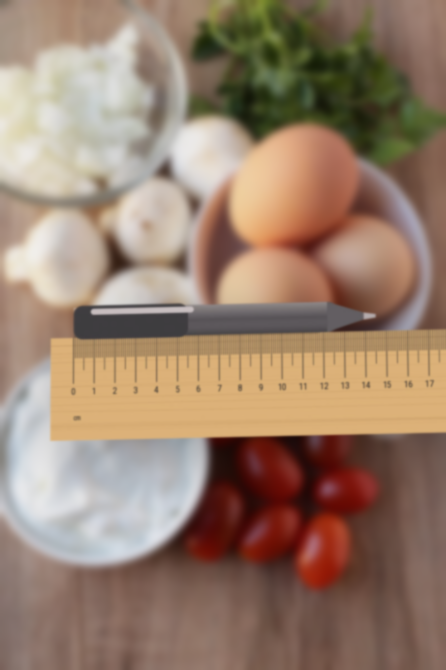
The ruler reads 14.5 cm
